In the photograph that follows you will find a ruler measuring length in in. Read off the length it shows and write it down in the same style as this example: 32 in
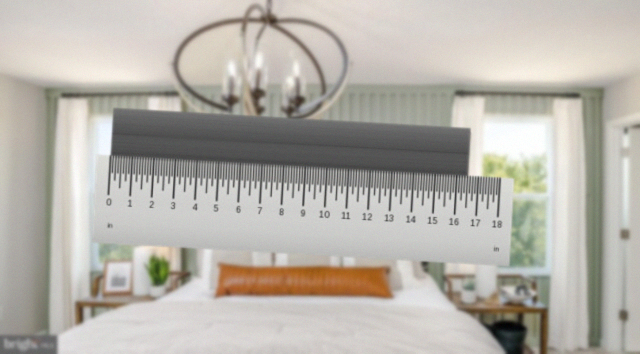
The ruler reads 16.5 in
